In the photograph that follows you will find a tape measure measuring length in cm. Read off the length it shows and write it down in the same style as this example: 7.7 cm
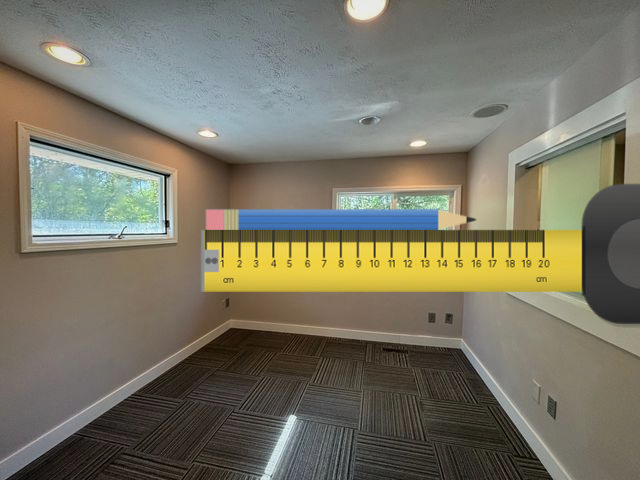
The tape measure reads 16 cm
